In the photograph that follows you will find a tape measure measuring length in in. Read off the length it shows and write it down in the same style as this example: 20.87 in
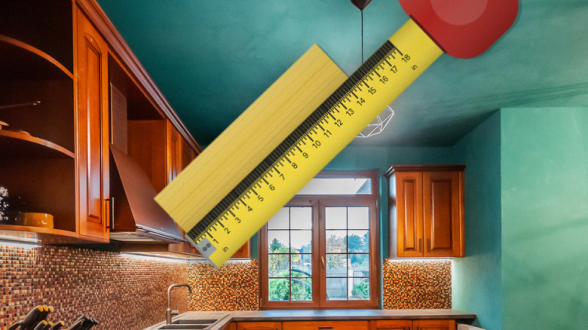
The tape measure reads 14.5 in
